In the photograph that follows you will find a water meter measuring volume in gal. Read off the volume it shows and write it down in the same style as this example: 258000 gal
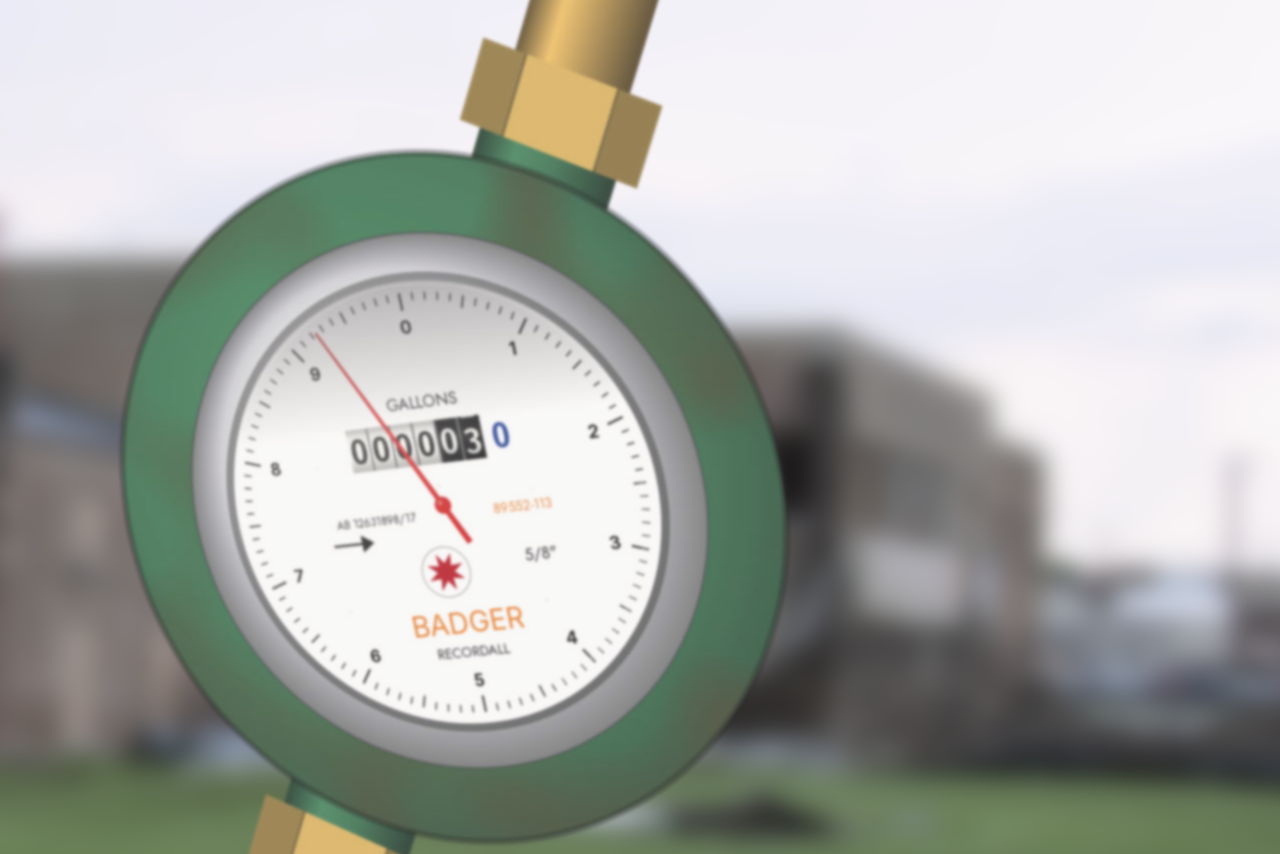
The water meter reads 29.2 gal
